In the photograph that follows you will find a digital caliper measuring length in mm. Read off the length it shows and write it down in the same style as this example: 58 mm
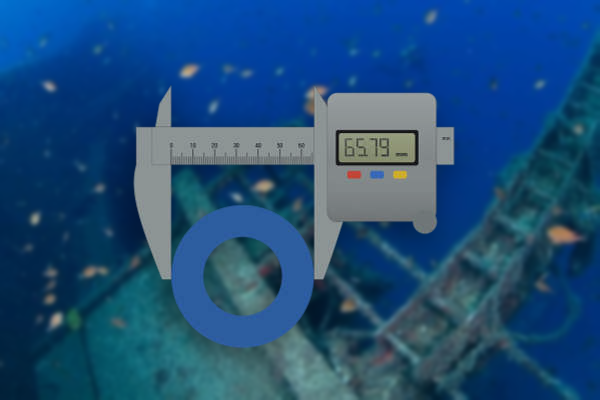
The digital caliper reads 65.79 mm
